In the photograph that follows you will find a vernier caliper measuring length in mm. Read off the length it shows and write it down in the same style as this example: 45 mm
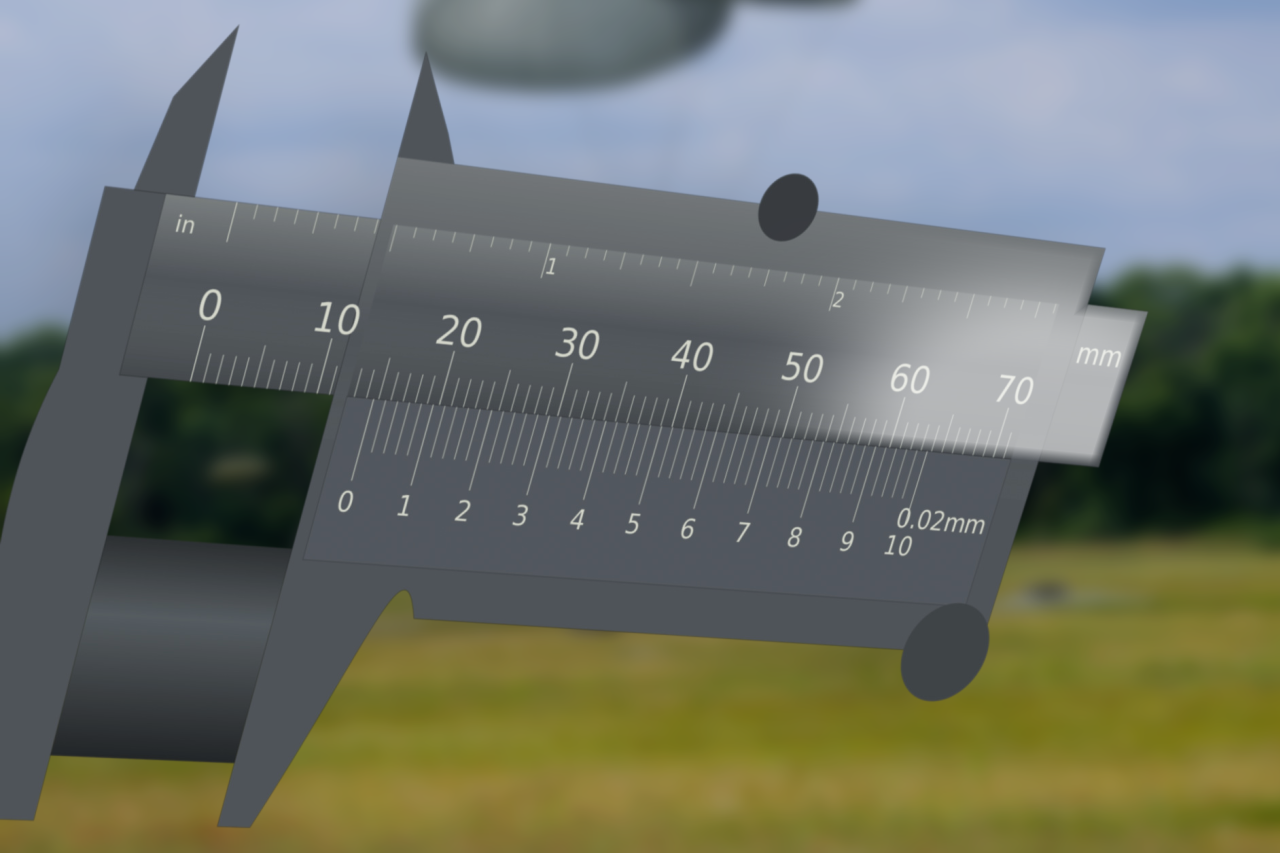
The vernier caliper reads 14.6 mm
